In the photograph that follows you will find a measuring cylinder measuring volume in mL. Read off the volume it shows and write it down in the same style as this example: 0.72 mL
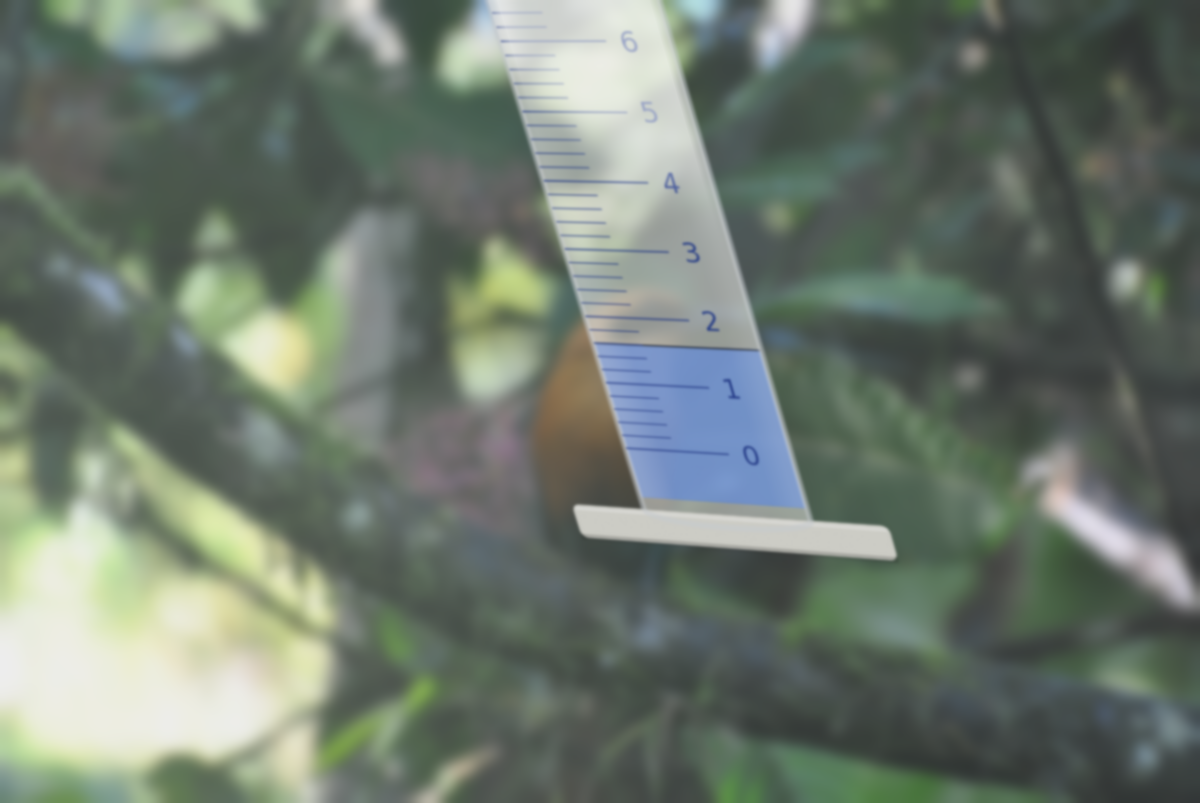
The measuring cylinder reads 1.6 mL
